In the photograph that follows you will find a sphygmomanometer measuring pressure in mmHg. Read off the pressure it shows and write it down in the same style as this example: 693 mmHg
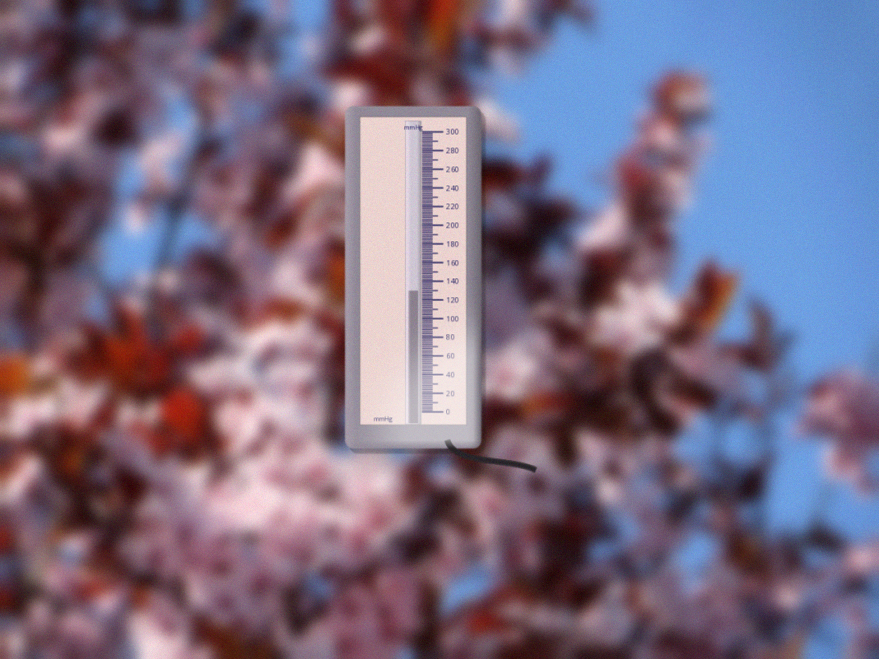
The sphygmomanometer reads 130 mmHg
